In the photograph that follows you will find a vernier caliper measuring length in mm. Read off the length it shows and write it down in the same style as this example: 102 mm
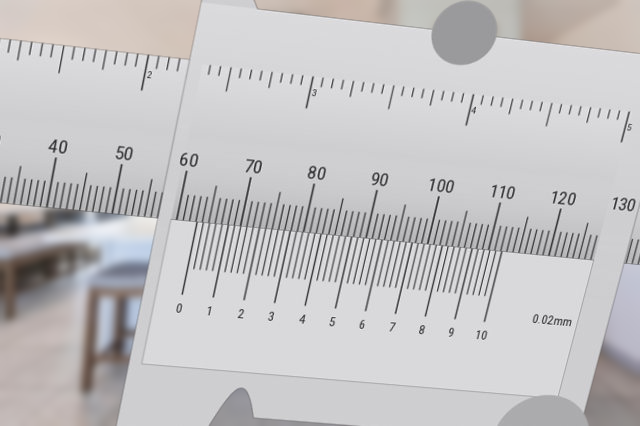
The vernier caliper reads 63.2 mm
